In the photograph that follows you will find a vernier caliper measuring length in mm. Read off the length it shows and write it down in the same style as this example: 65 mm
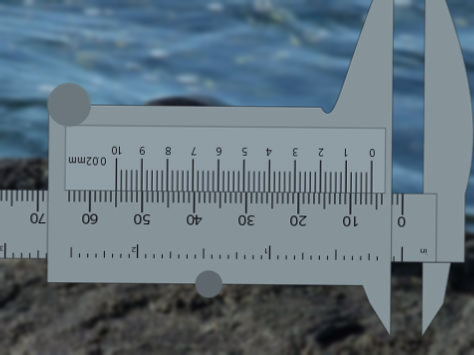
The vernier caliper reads 6.0 mm
